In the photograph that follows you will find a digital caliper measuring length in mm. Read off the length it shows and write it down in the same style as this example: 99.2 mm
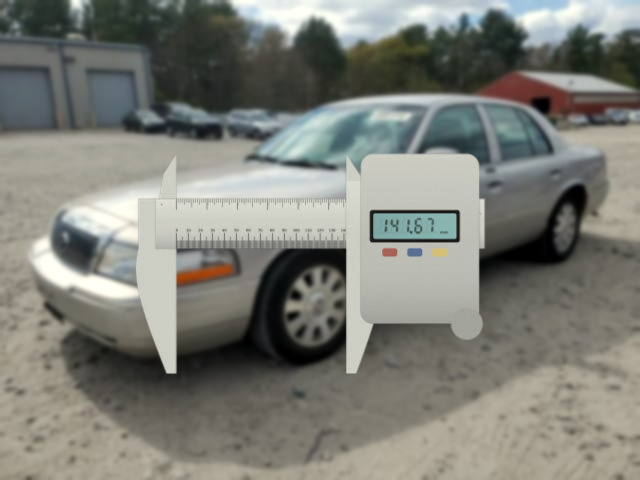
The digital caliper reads 141.67 mm
